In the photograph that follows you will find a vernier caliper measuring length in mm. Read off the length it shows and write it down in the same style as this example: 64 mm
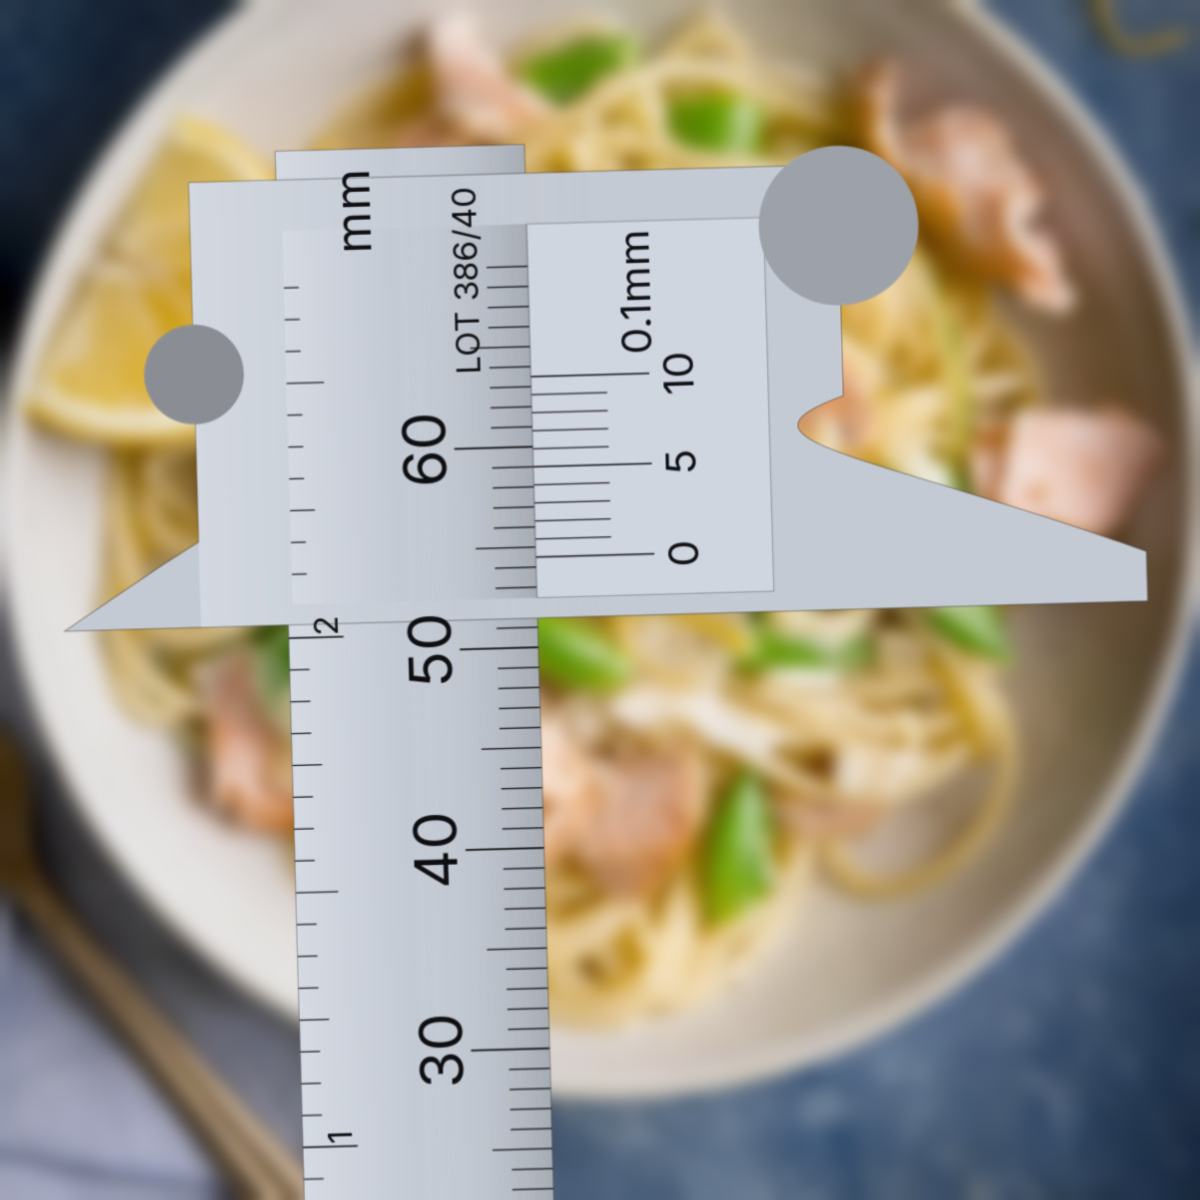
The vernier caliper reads 54.5 mm
